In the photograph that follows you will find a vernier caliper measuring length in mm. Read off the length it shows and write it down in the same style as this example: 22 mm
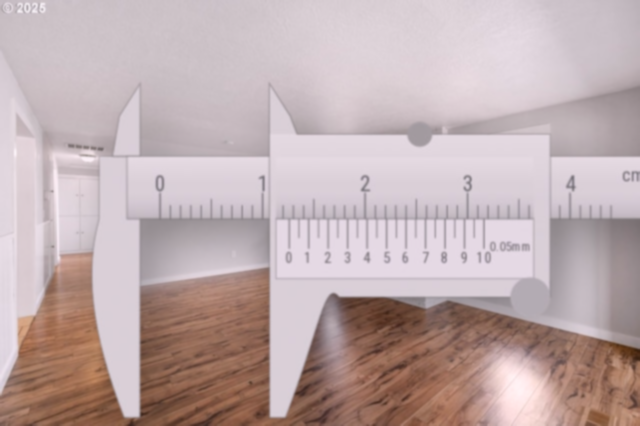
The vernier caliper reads 12.6 mm
